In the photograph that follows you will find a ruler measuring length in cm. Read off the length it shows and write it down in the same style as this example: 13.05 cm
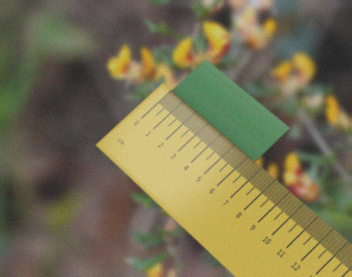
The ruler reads 6.5 cm
